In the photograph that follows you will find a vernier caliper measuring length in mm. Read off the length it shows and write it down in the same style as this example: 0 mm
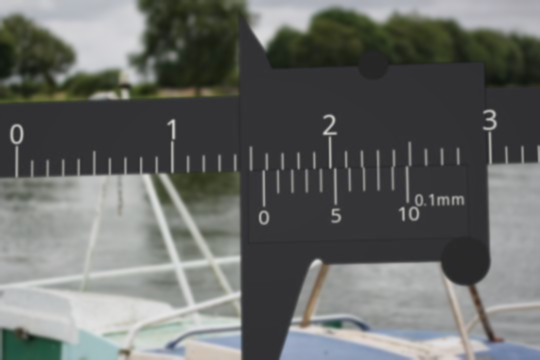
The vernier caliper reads 15.8 mm
